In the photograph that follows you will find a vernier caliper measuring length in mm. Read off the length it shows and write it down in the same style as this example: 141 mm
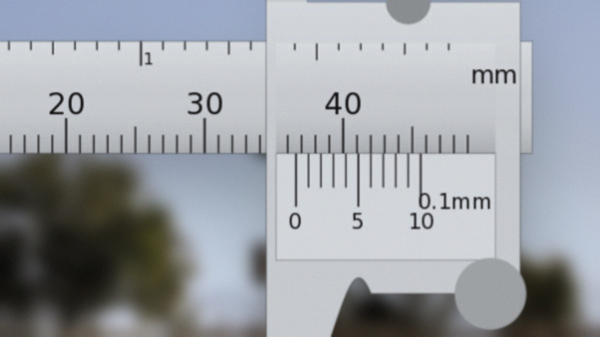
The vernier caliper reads 36.6 mm
